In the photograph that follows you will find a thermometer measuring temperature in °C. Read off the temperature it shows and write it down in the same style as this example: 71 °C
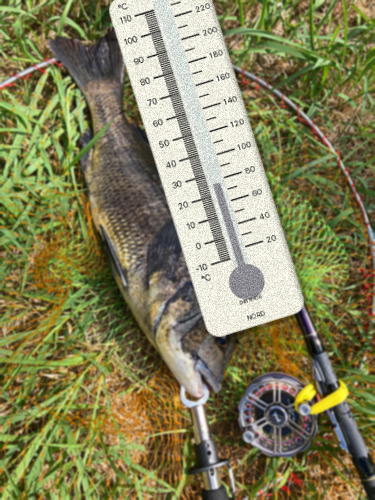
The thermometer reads 25 °C
